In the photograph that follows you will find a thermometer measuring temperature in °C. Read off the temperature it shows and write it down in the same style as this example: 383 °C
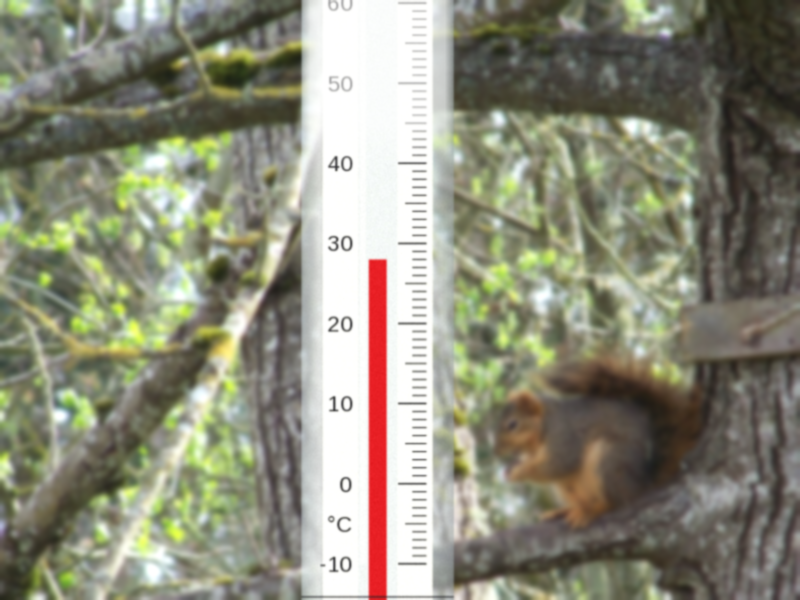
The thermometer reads 28 °C
